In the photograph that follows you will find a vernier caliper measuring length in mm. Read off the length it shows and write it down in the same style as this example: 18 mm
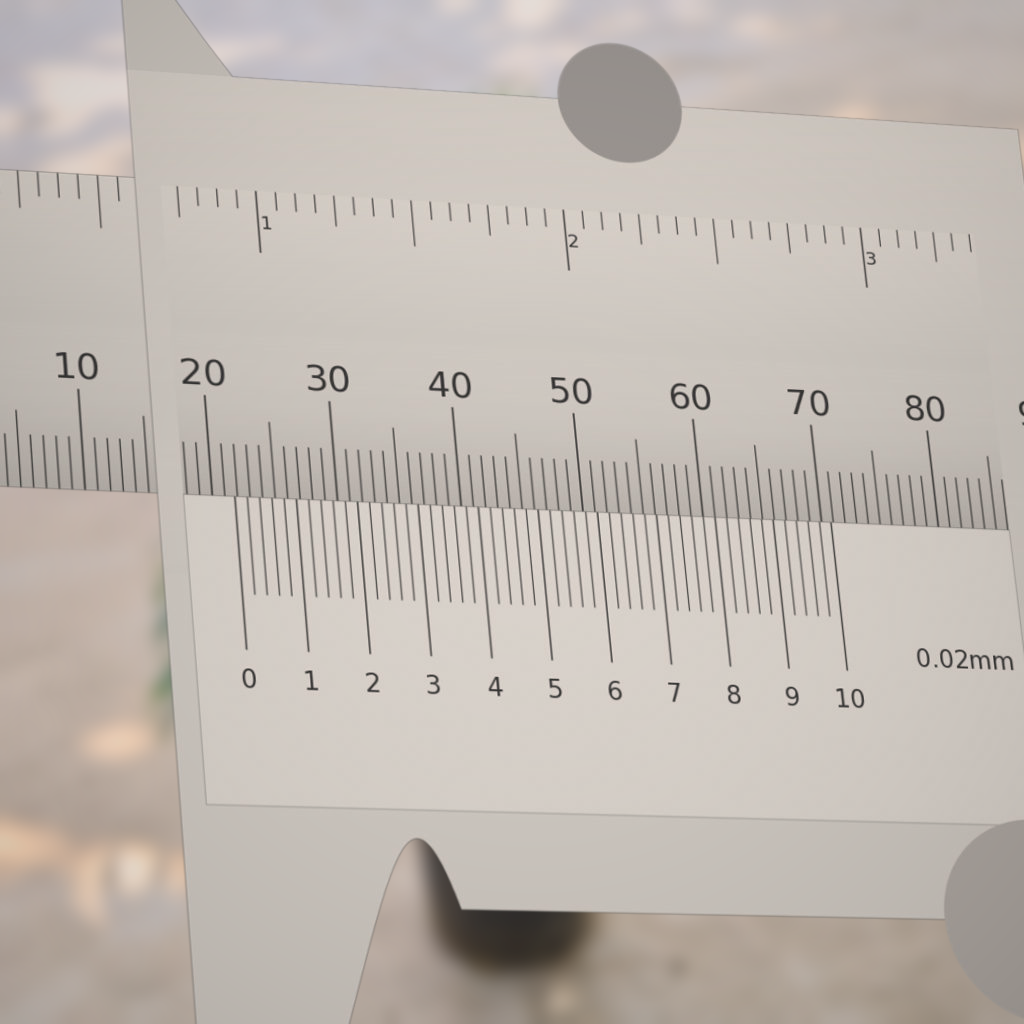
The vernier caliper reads 21.8 mm
